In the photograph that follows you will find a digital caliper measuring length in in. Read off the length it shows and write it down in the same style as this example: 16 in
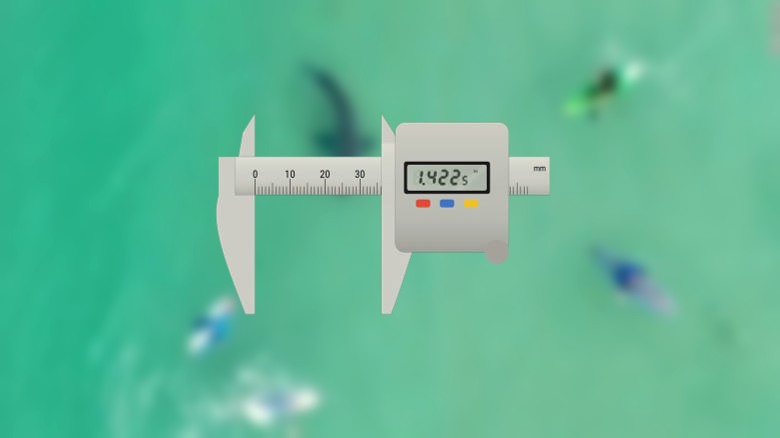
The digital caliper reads 1.4225 in
